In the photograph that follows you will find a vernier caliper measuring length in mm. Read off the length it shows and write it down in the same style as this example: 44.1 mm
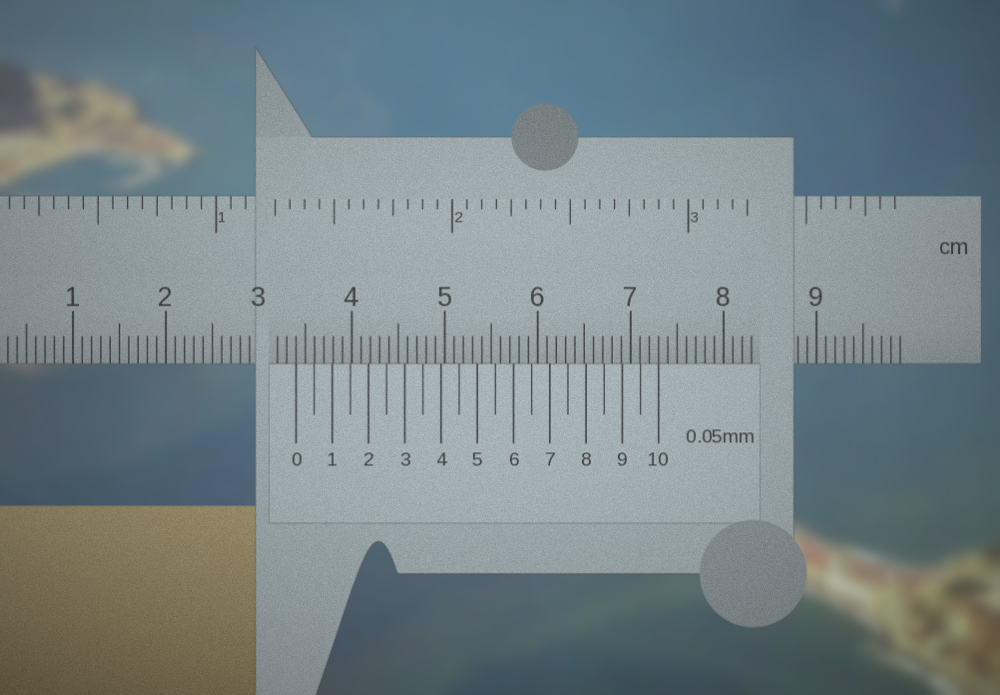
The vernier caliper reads 34.0 mm
